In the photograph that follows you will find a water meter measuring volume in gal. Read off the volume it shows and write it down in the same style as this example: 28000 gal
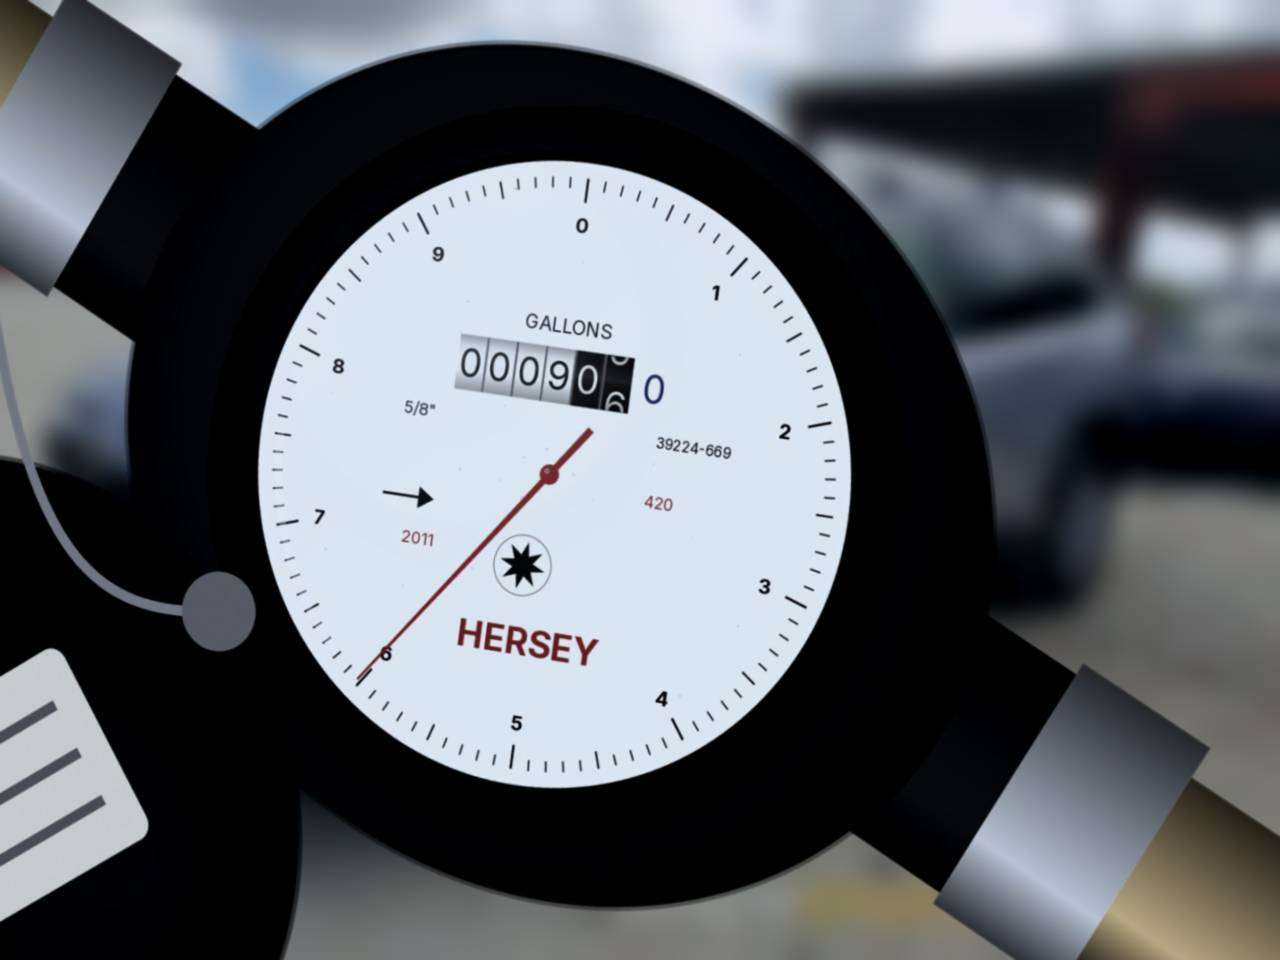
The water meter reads 9056.0 gal
